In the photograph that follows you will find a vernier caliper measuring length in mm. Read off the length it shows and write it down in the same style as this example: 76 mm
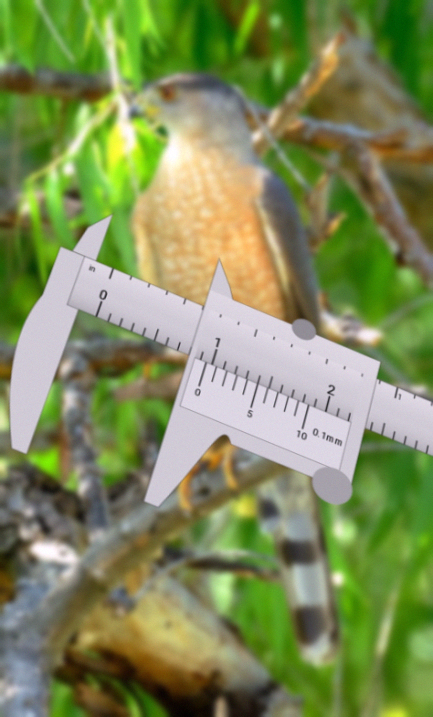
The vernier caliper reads 9.5 mm
